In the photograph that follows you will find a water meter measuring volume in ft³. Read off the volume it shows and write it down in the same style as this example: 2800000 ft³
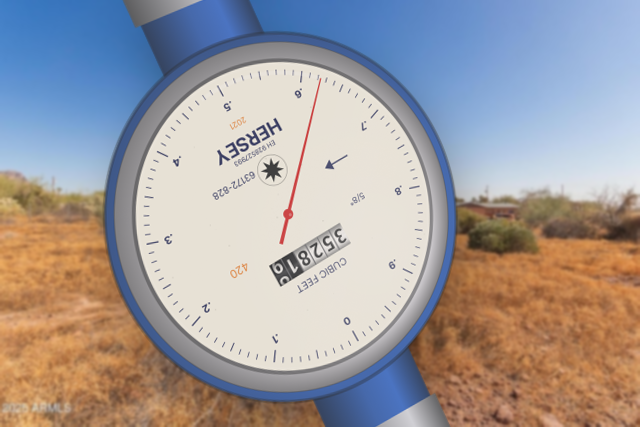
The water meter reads 352818.62 ft³
